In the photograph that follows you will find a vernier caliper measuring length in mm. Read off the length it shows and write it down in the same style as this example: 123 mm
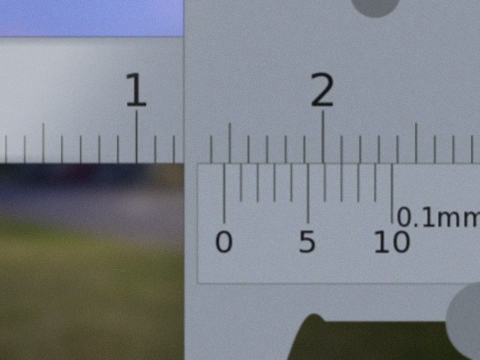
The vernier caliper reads 14.7 mm
